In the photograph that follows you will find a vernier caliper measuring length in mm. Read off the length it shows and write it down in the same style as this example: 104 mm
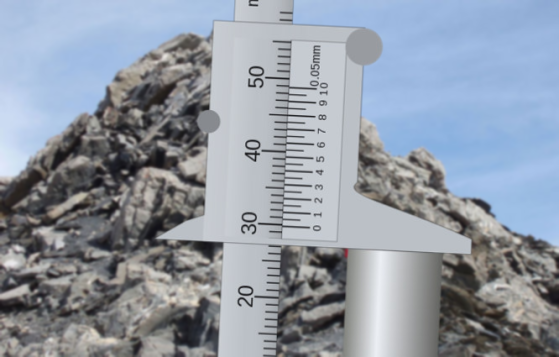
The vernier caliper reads 29.8 mm
